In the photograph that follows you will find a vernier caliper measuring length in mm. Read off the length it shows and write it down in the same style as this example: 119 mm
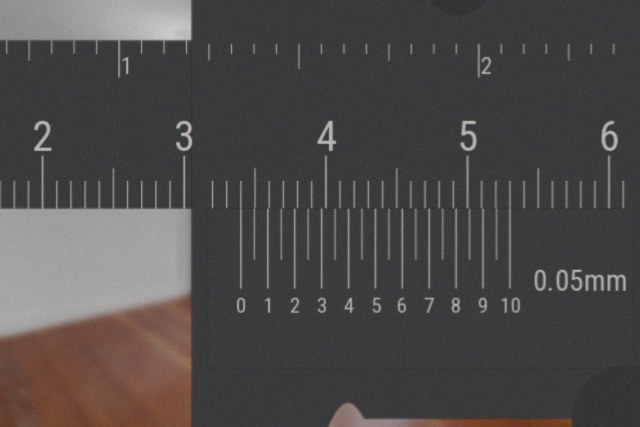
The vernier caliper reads 34.0 mm
